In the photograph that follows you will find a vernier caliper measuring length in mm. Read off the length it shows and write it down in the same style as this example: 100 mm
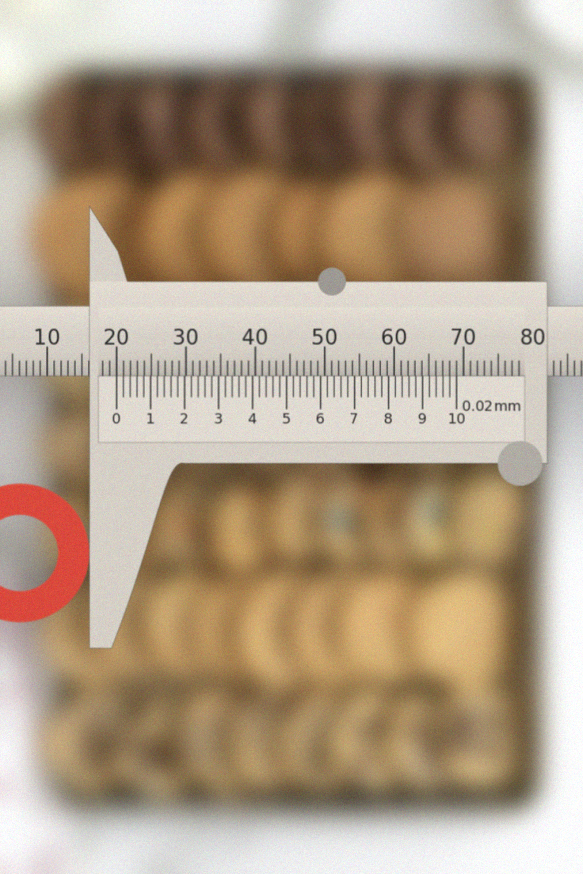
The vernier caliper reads 20.0 mm
